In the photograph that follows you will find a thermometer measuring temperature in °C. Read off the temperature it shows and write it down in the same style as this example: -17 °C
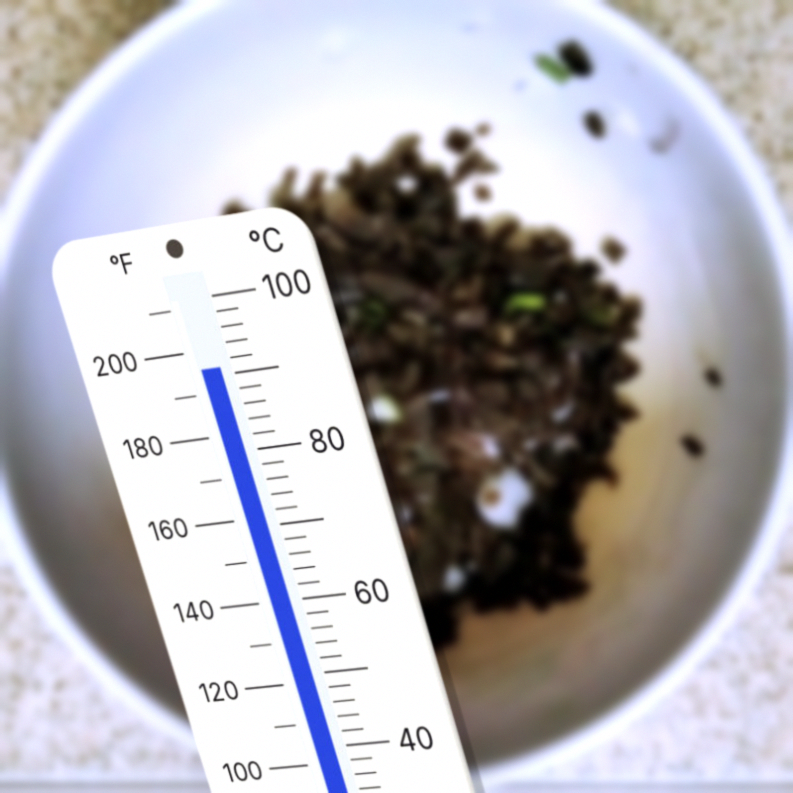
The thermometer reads 91 °C
